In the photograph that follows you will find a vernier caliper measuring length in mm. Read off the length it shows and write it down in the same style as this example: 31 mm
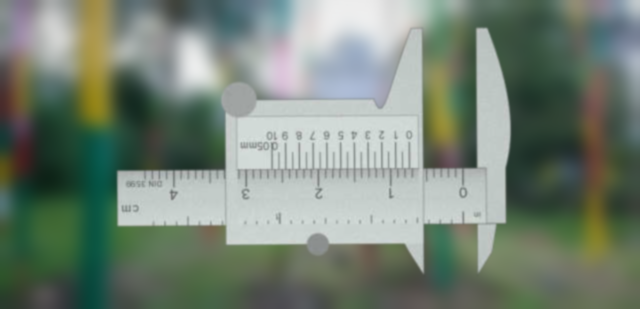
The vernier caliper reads 7.4 mm
